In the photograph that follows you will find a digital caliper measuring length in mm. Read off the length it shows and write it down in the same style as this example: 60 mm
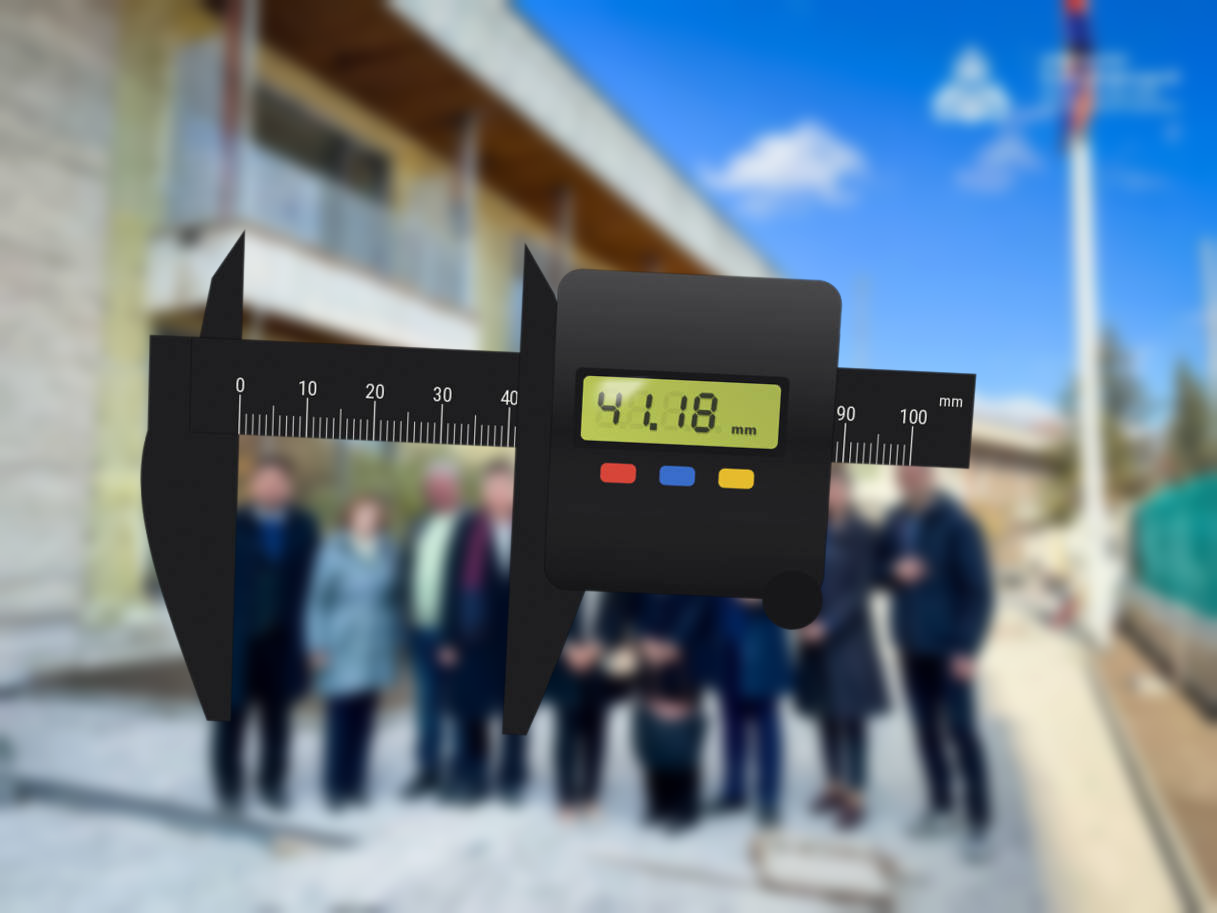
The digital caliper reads 41.18 mm
